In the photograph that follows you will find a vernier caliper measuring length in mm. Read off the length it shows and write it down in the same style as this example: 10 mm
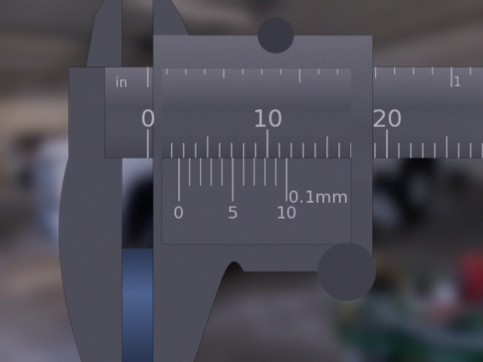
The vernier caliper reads 2.6 mm
